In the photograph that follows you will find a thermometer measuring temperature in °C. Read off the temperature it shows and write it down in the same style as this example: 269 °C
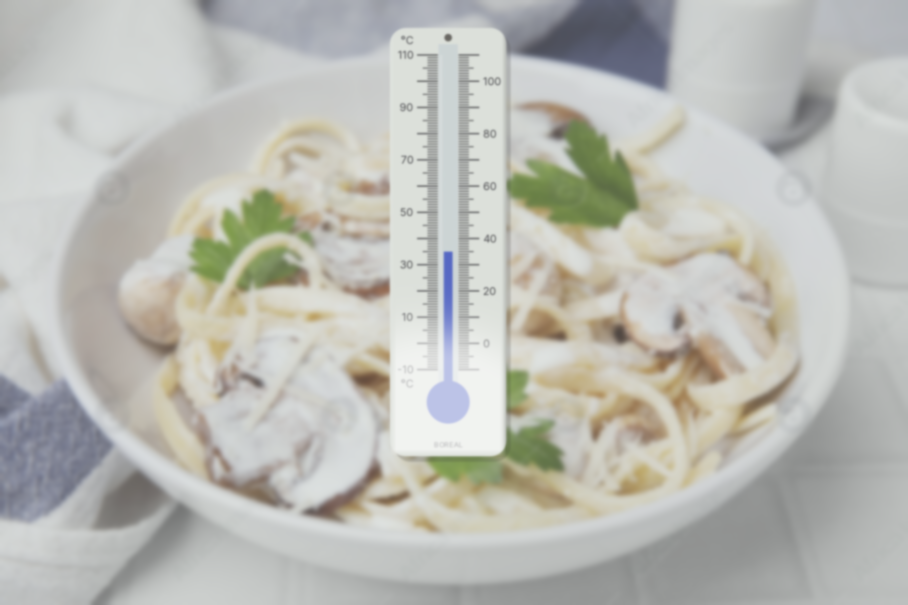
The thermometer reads 35 °C
